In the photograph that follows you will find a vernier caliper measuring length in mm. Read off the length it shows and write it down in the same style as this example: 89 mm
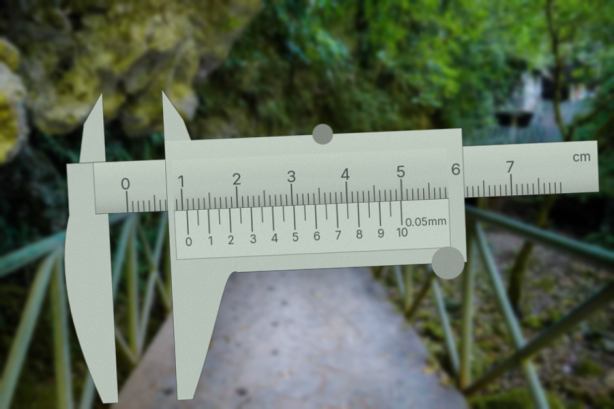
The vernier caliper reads 10.8 mm
